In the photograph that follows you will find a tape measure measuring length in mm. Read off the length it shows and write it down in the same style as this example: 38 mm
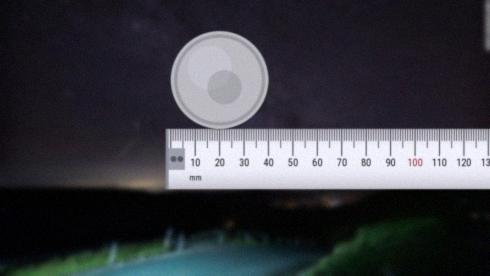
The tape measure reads 40 mm
